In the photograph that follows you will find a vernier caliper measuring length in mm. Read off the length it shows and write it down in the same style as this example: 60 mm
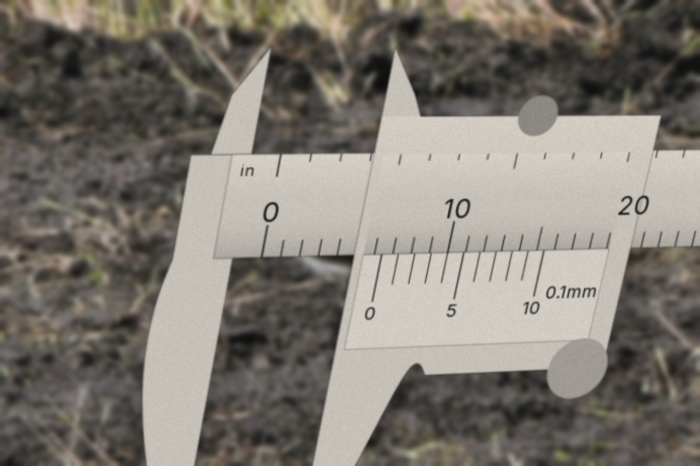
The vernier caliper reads 6.4 mm
